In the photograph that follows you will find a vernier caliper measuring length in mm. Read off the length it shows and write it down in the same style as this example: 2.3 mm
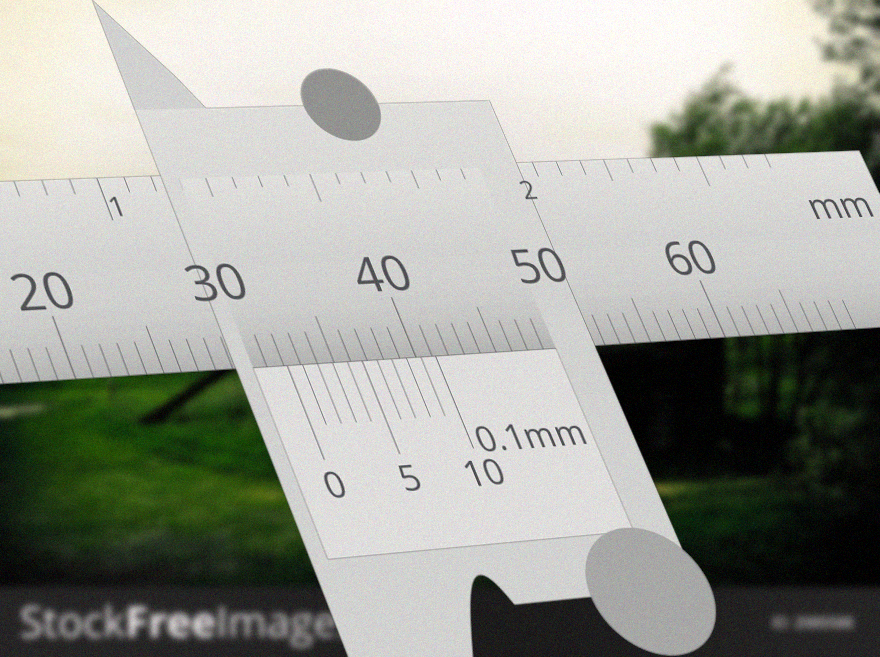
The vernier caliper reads 32.2 mm
